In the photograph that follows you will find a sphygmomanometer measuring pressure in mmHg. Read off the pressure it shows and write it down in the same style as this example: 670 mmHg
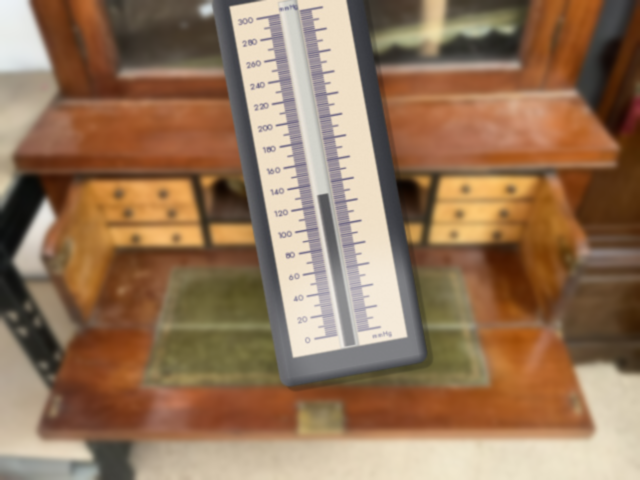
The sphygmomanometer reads 130 mmHg
